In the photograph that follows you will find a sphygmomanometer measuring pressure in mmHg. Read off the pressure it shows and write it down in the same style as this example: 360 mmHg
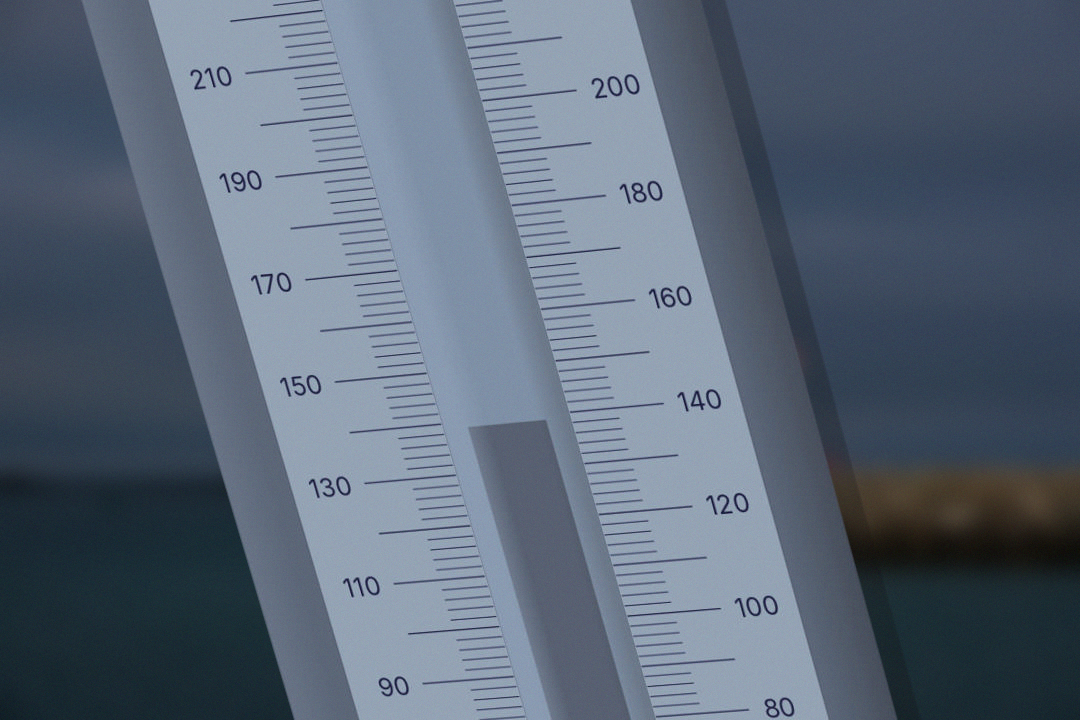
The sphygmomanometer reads 139 mmHg
